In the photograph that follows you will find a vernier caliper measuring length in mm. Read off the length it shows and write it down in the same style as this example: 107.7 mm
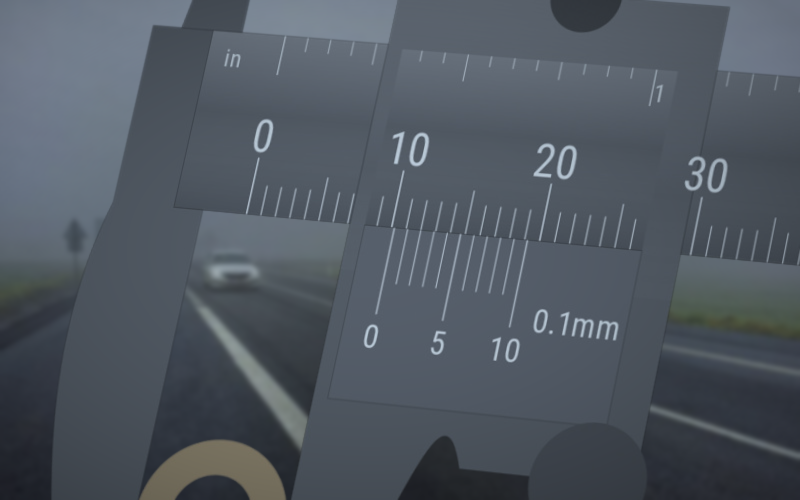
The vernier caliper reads 10.2 mm
